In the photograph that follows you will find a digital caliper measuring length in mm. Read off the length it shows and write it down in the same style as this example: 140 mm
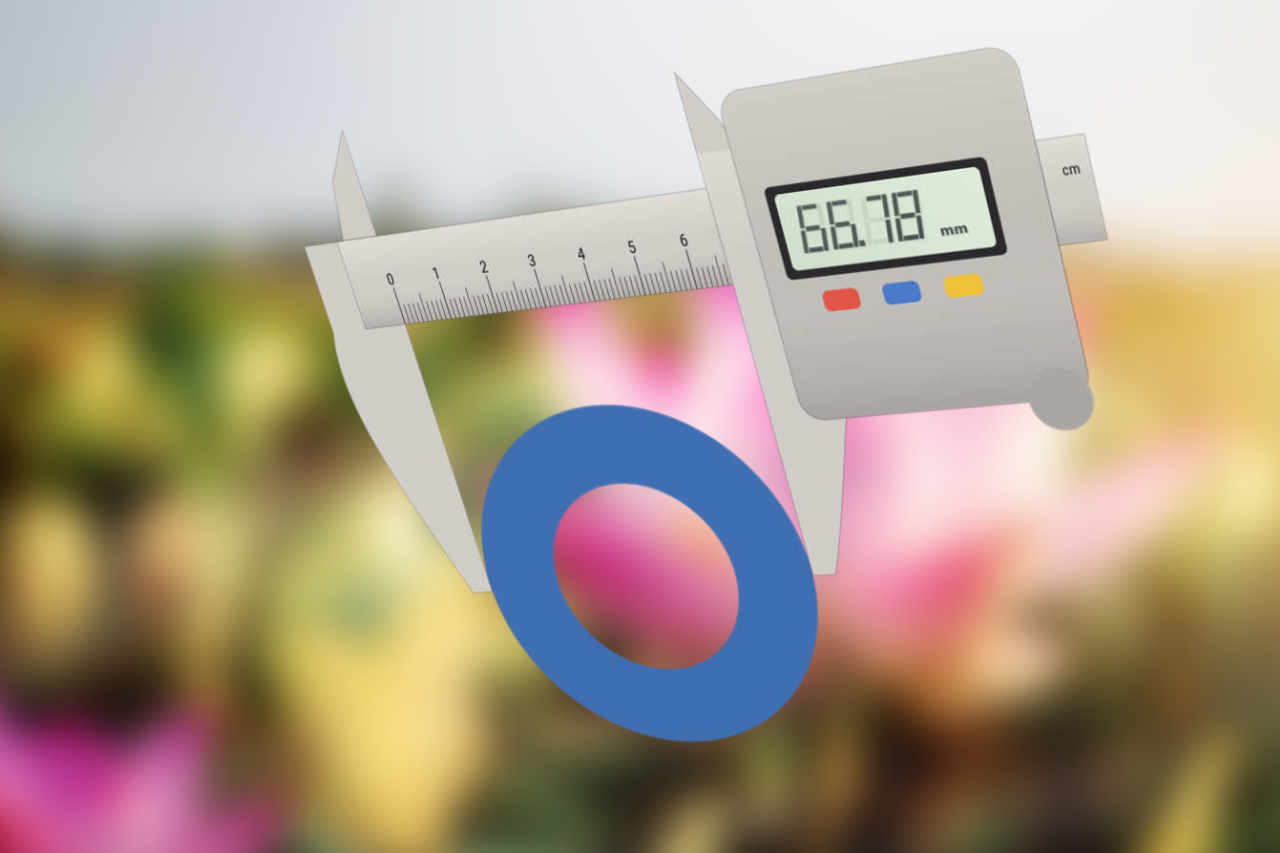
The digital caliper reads 66.78 mm
